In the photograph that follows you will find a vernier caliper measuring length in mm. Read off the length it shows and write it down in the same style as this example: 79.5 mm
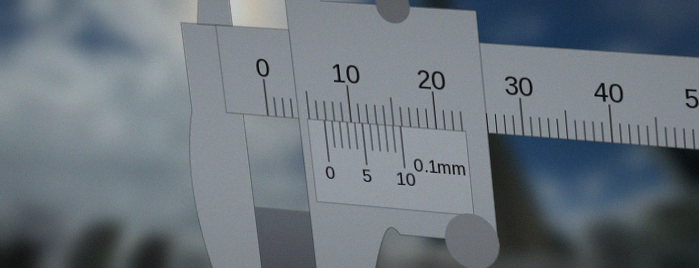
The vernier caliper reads 6.8 mm
